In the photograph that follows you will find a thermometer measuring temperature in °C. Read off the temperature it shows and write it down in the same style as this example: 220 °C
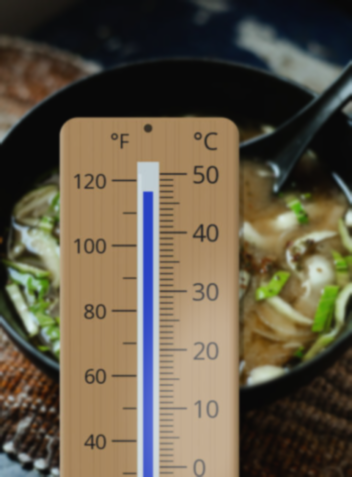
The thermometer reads 47 °C
